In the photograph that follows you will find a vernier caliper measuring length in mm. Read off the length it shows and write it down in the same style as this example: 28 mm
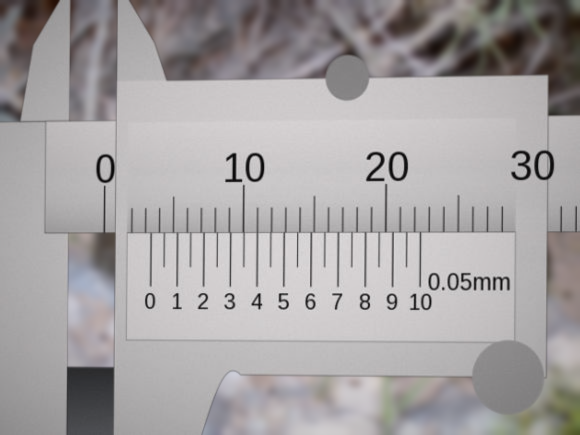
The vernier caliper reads 3.4 mm
